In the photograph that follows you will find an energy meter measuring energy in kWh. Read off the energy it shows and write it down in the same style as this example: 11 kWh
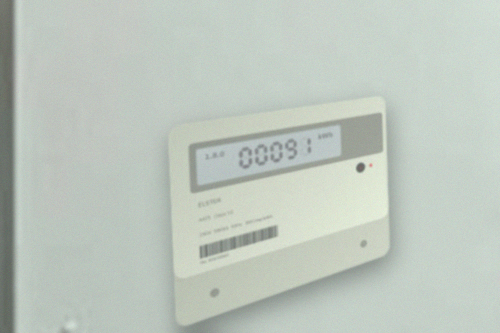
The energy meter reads 91 kWh
